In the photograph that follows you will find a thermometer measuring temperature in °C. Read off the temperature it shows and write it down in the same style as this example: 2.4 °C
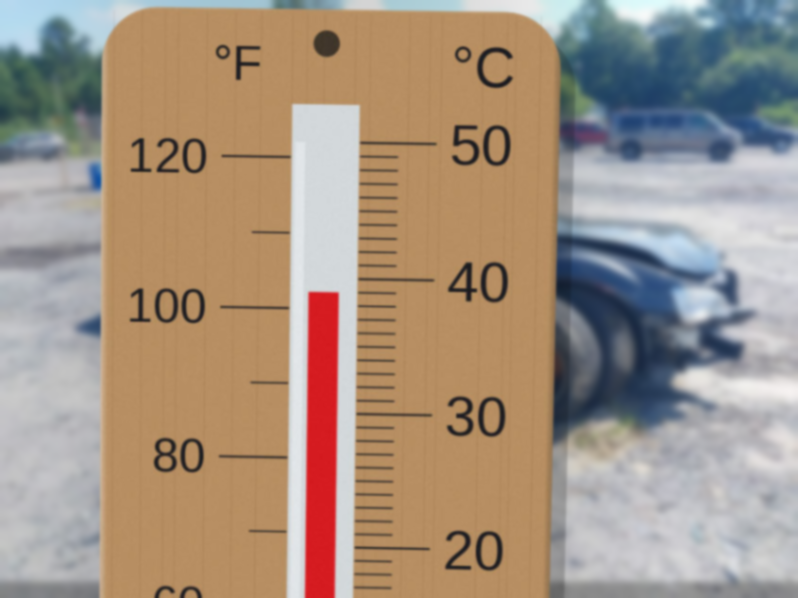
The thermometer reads 39 °C
